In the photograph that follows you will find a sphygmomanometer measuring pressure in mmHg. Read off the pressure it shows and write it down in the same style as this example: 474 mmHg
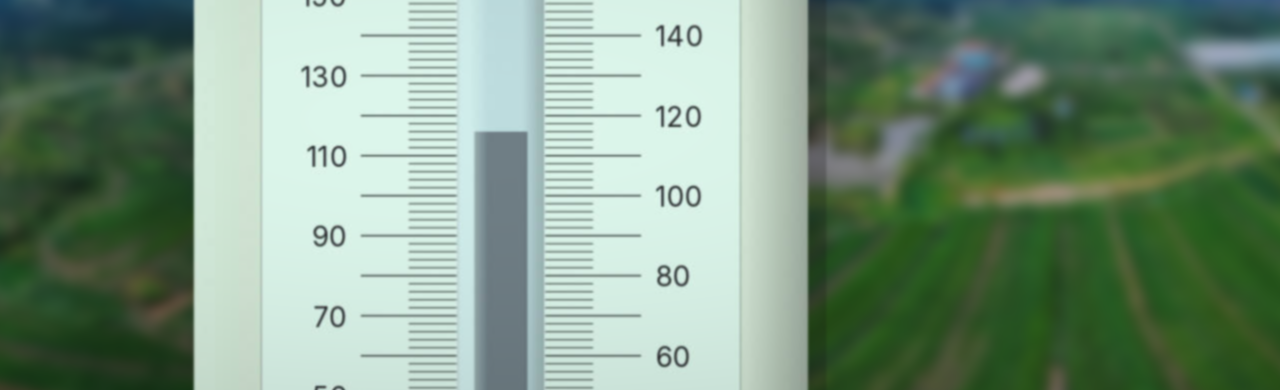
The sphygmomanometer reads 116 mmHg
